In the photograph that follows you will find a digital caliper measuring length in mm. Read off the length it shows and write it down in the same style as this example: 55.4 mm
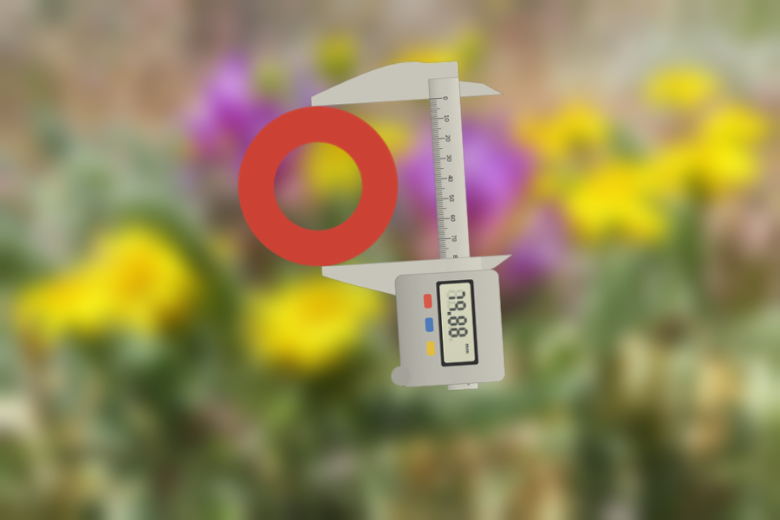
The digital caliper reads 79.88 mm
